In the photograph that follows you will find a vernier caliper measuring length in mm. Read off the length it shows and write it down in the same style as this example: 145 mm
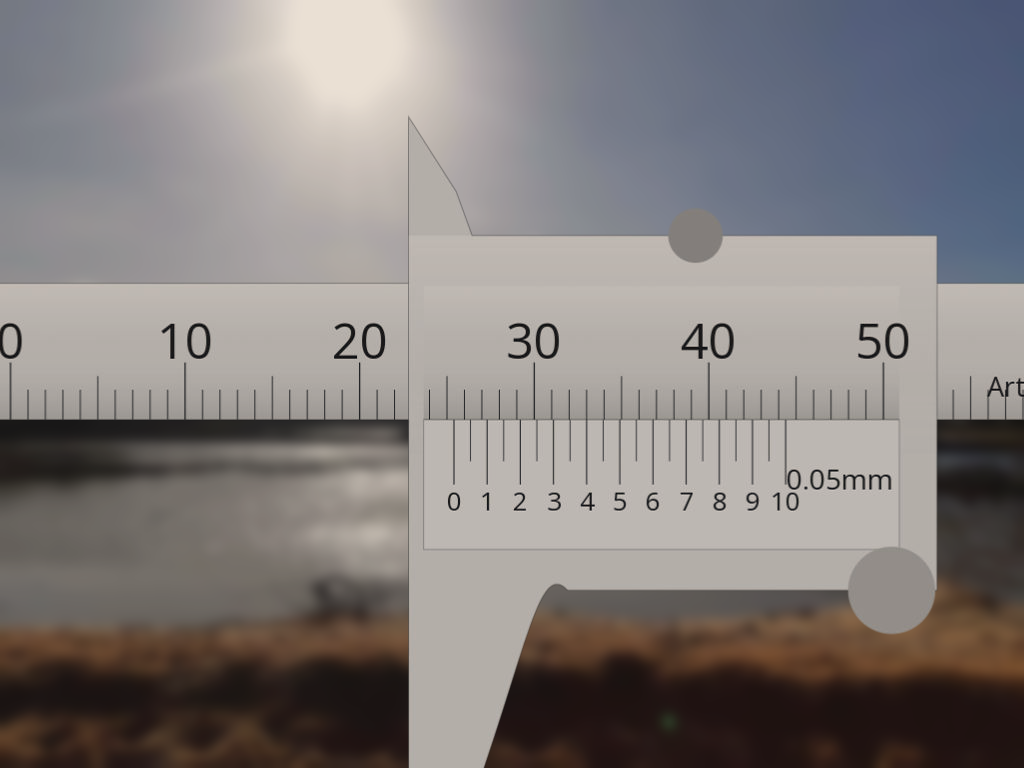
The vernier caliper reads 25.4 mm
